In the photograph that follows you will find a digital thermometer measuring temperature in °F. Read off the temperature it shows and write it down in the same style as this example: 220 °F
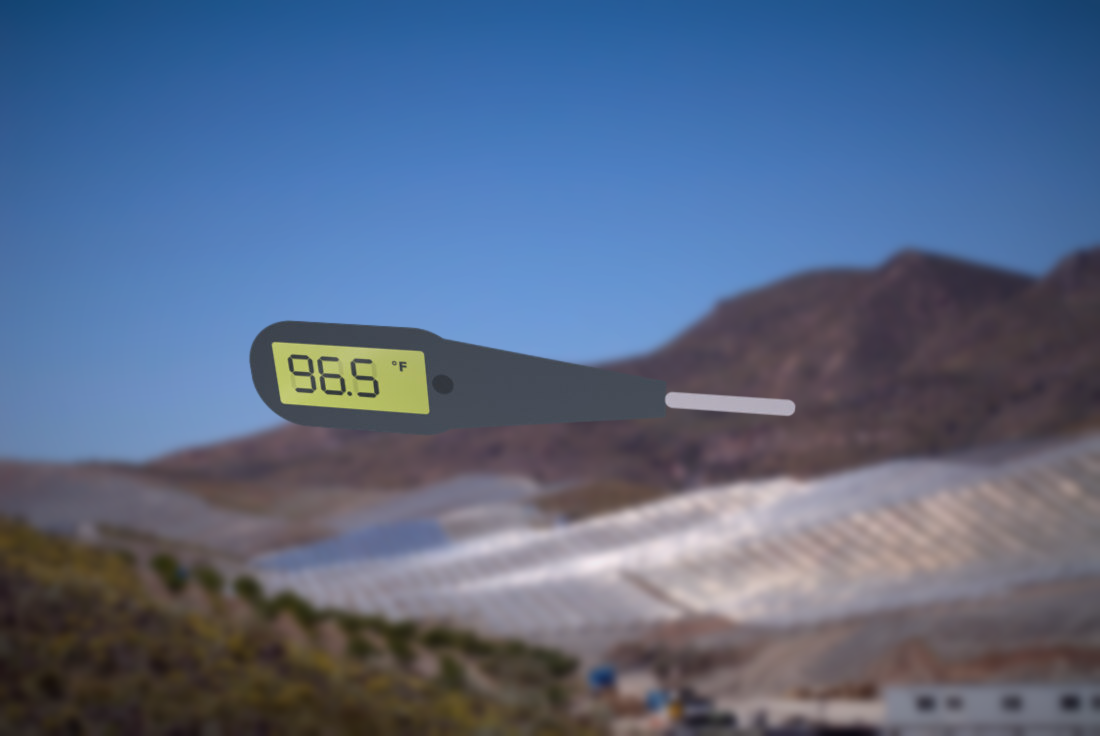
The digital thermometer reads 96.5 °F
